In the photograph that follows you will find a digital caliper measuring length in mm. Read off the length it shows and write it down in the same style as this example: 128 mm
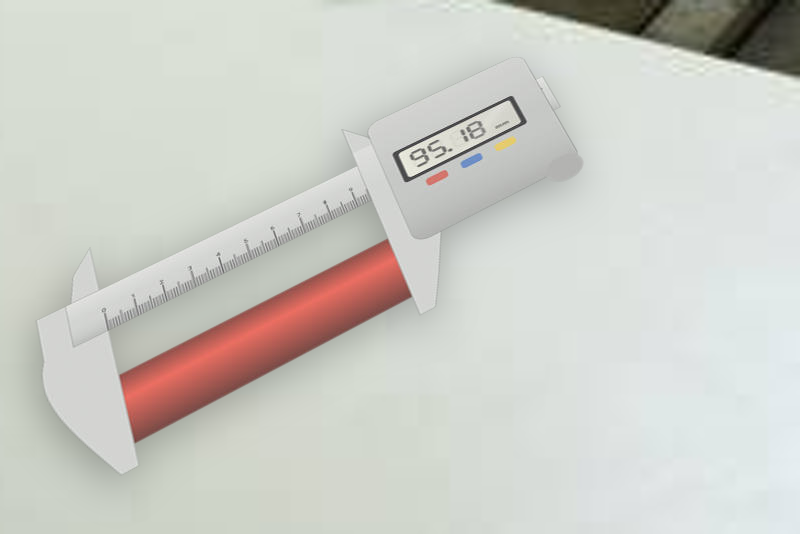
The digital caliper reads 95.18 mm
